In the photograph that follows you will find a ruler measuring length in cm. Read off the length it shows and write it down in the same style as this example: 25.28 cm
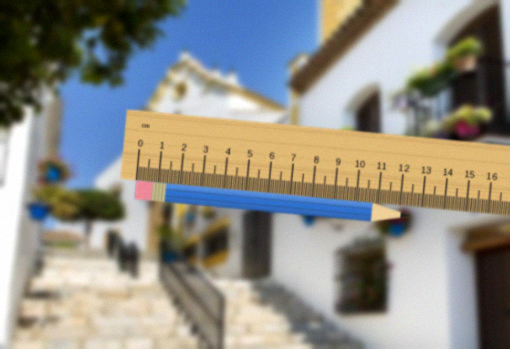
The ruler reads 12.5 cm
